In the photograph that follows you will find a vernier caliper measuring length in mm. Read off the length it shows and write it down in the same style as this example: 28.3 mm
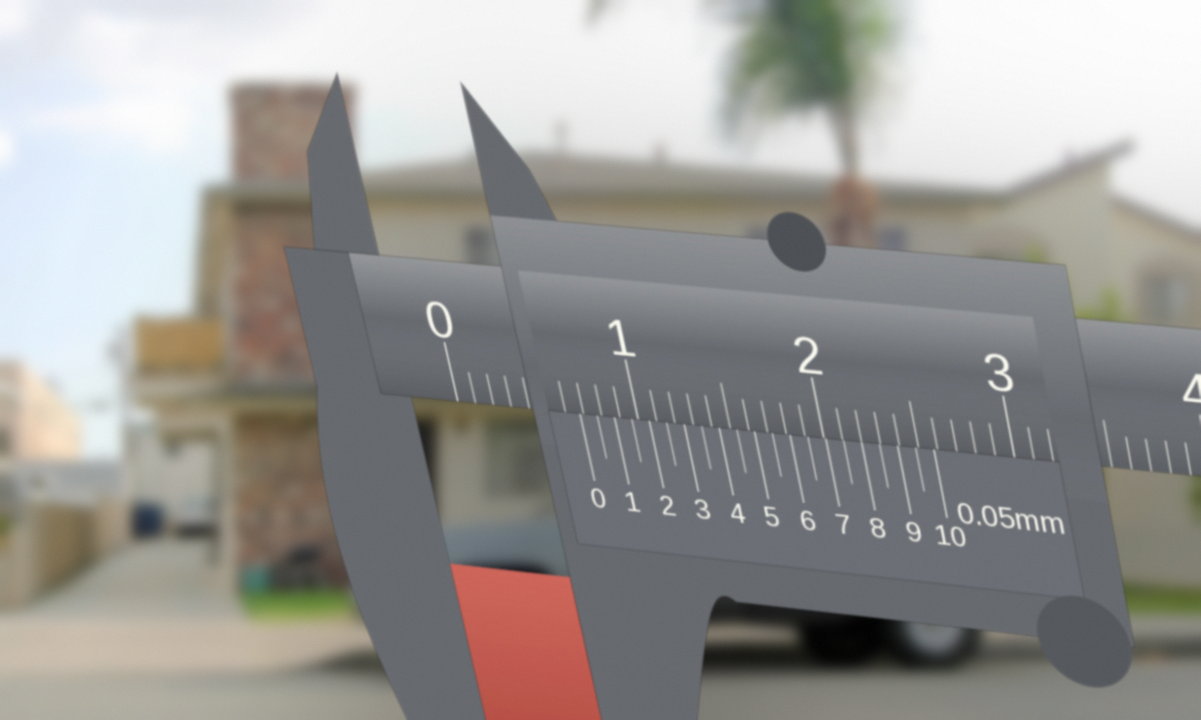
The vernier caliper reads 6.8 mm
